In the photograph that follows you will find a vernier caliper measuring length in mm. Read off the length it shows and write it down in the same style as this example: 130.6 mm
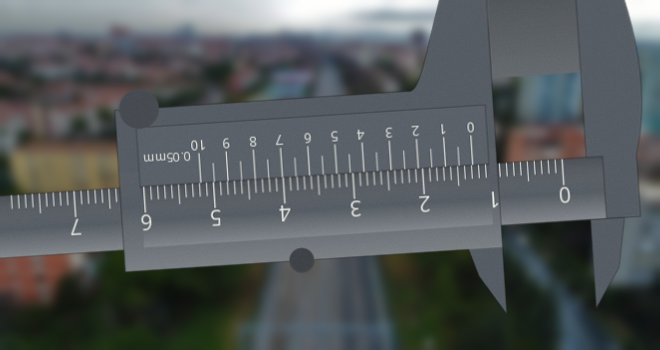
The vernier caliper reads 12.8 mm
